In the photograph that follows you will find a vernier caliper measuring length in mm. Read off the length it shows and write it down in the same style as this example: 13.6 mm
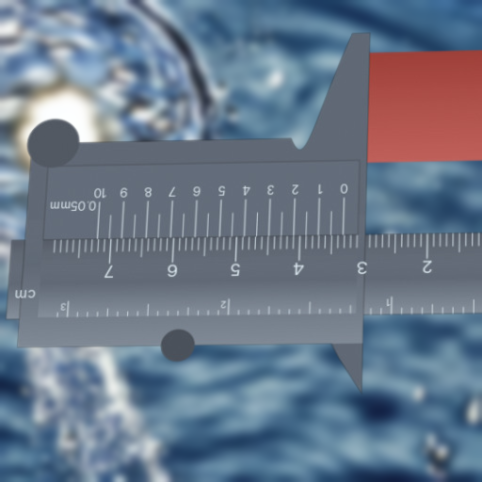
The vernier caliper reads 33.2 mm
